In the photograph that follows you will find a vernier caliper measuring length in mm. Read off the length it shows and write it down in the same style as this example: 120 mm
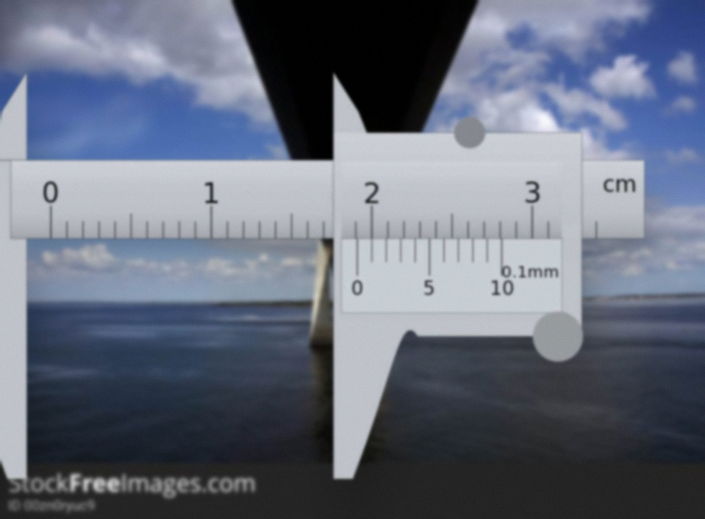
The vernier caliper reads 19.1 mm
